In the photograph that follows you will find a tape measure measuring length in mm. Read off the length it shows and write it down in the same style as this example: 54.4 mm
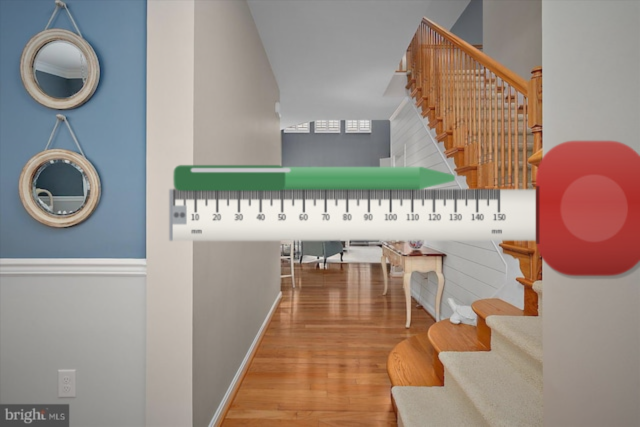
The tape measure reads 135 mm
